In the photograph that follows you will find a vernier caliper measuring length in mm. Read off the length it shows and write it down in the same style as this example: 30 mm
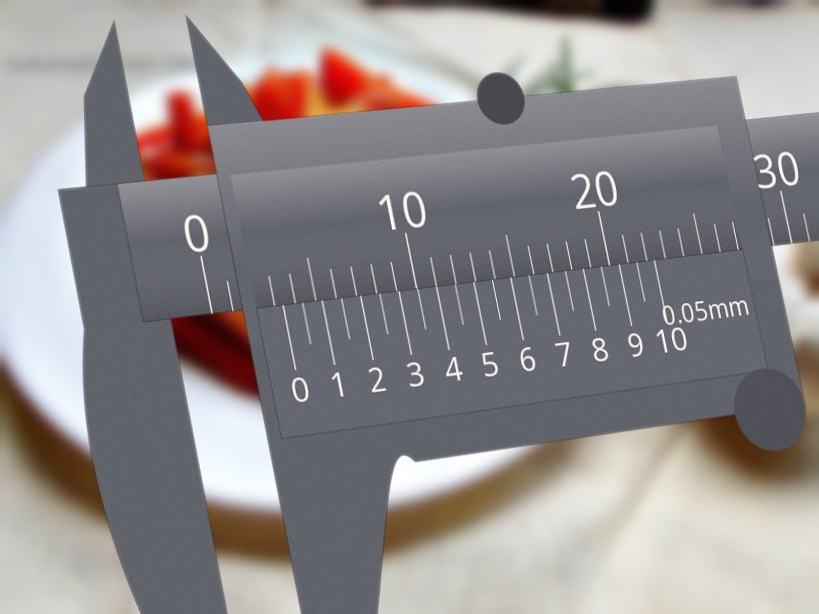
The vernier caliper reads 3.4 mm
